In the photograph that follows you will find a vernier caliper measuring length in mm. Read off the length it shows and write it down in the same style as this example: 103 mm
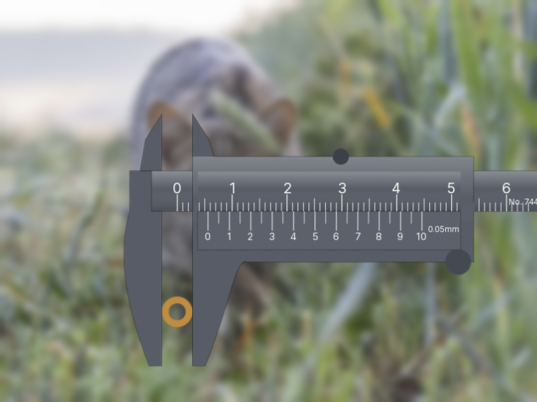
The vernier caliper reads 5.6 mm
